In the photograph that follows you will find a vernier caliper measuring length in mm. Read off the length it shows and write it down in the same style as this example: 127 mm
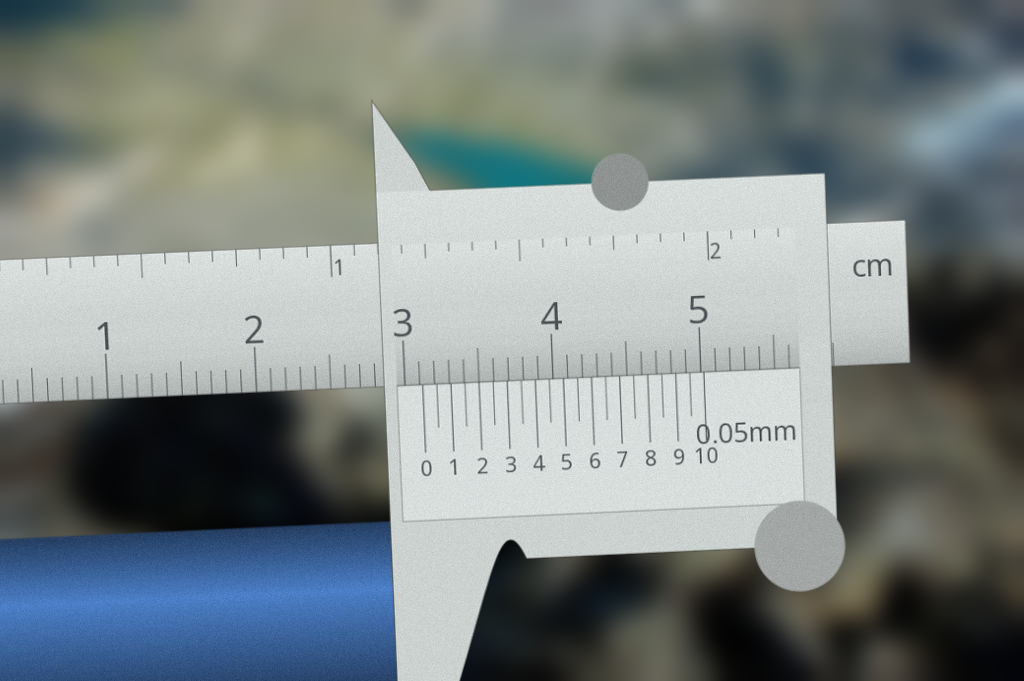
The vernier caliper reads 31.2 mm
